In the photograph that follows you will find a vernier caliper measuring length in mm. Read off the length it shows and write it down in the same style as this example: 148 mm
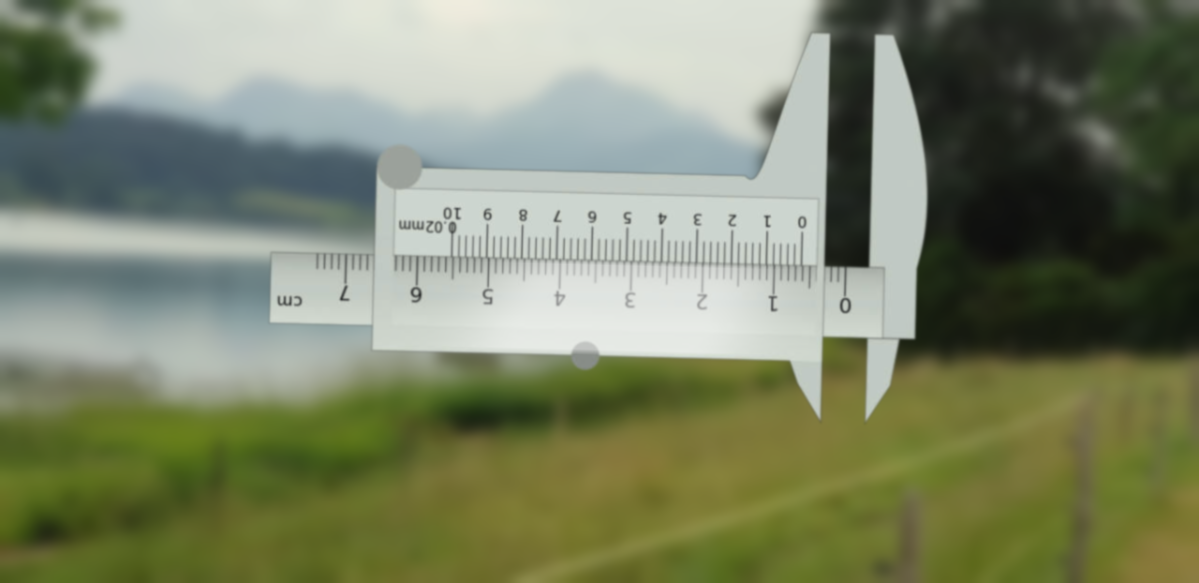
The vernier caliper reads 6.2 mm
